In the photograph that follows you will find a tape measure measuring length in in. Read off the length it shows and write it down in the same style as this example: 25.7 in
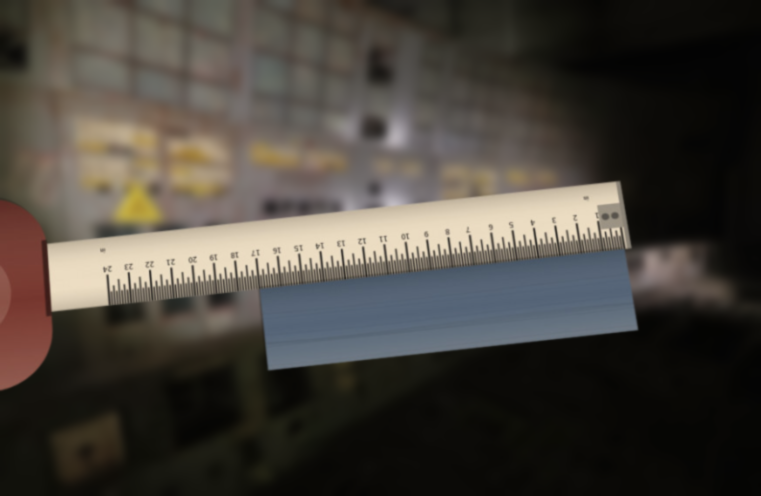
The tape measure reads 17 in
